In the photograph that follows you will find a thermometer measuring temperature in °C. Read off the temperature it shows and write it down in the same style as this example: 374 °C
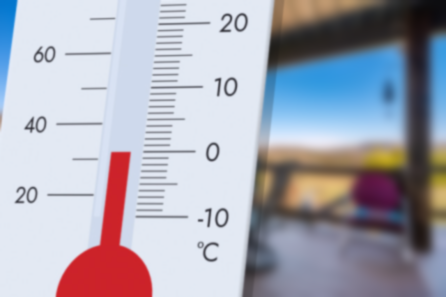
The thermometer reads 0 °C
